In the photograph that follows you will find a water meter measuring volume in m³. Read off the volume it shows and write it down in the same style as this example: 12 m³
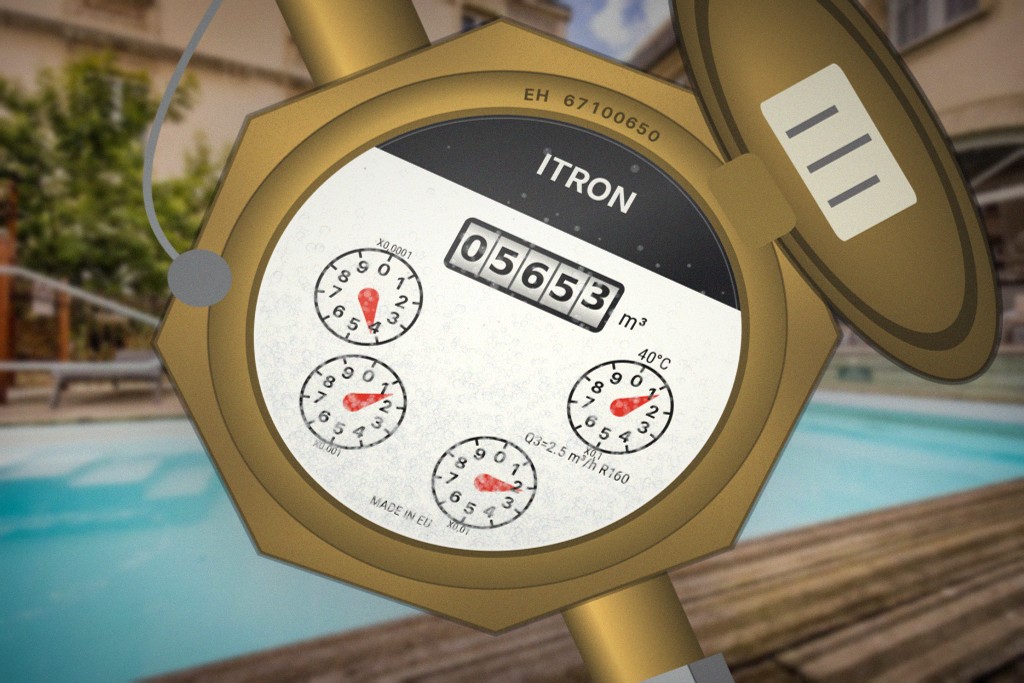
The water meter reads 5653.1214 m³
